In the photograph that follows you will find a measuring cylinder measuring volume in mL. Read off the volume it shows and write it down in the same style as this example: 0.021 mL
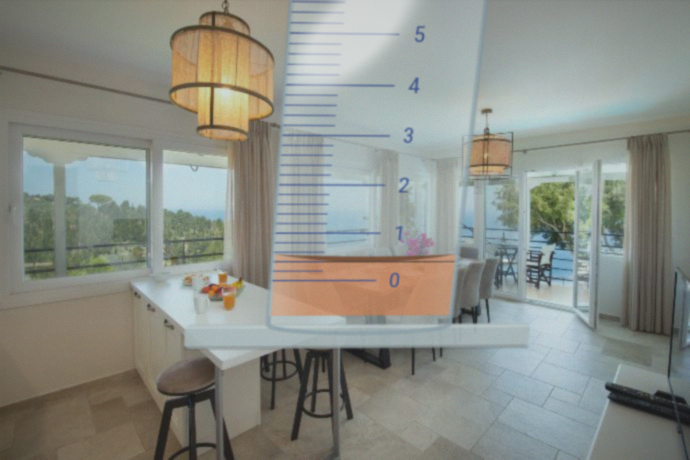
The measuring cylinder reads 0.4 mL
